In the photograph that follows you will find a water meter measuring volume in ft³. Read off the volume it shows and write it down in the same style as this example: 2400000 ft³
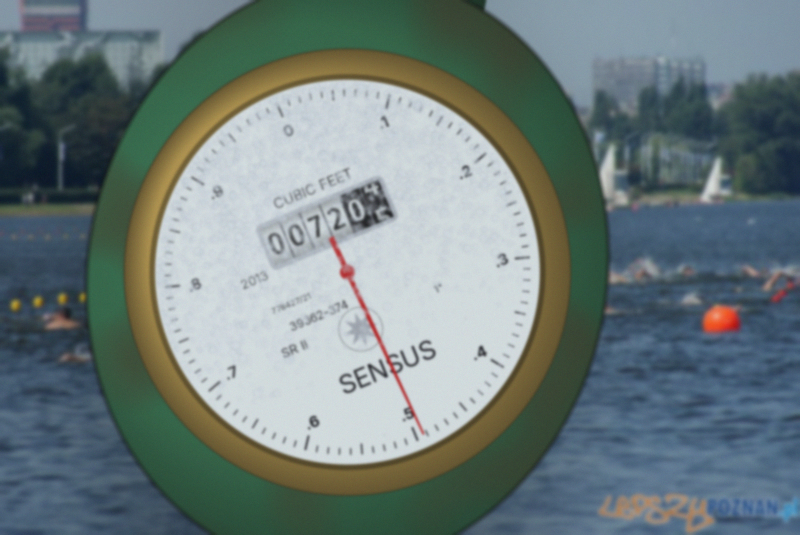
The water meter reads 7204.49 ft³
